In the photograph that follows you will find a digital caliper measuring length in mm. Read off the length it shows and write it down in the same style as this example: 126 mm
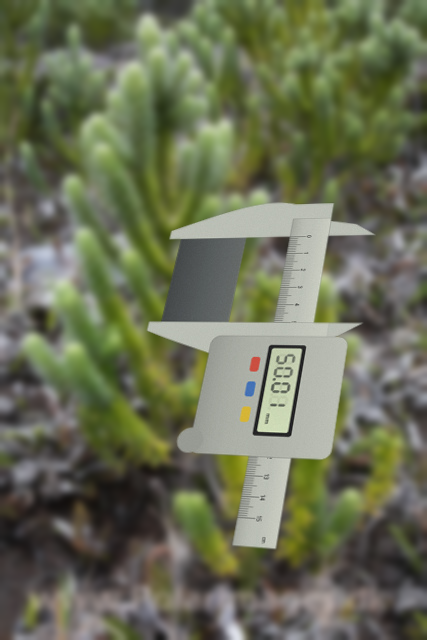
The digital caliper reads 50.01 mm
